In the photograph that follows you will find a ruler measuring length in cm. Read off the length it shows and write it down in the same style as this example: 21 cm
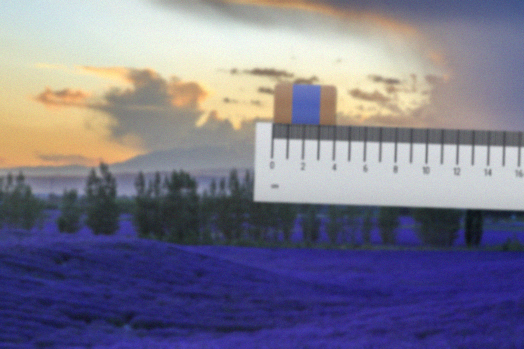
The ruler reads 4 cm
